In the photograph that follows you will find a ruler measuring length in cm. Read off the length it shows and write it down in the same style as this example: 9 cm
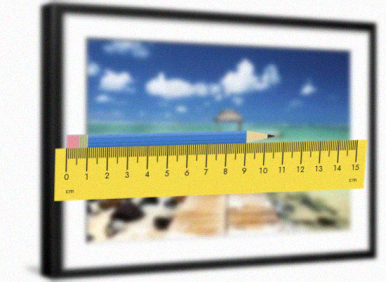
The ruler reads 10.5 cm
